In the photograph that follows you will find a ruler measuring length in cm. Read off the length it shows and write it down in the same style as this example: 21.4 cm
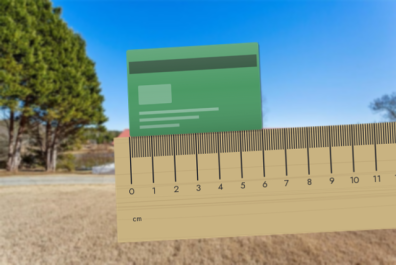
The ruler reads 6 cm
